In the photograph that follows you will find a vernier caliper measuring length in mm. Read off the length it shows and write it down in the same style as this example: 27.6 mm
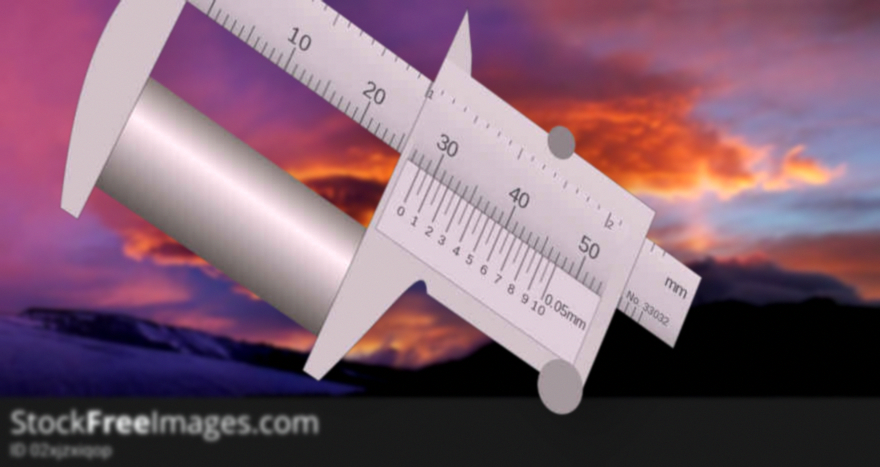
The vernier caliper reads 28.2 mm
